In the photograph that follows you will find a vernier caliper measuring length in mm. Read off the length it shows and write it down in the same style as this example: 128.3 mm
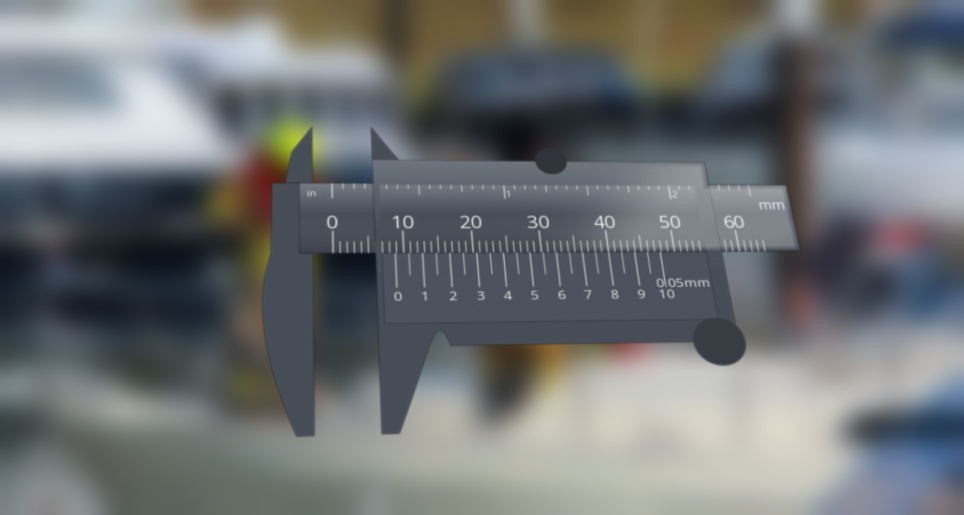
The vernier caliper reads 8.8 mm
